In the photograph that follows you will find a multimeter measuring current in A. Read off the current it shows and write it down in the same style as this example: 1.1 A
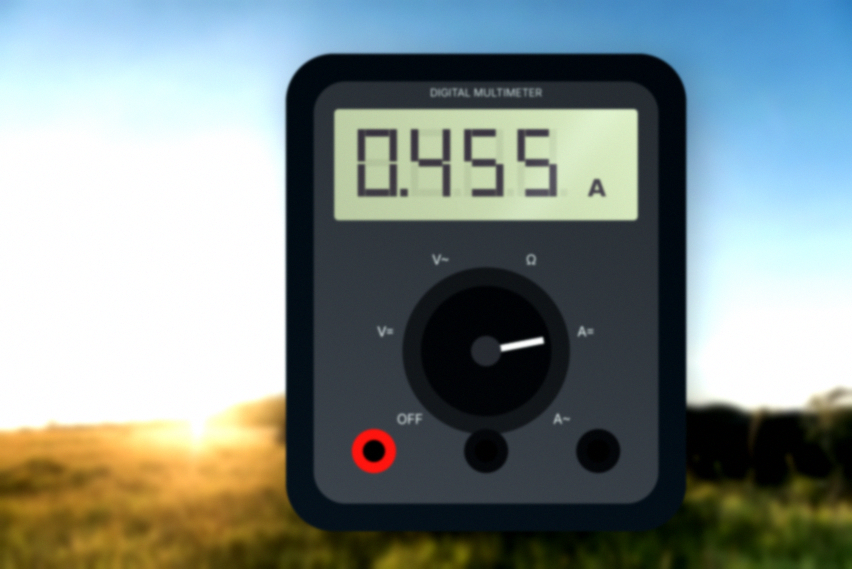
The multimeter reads 0.455 A
